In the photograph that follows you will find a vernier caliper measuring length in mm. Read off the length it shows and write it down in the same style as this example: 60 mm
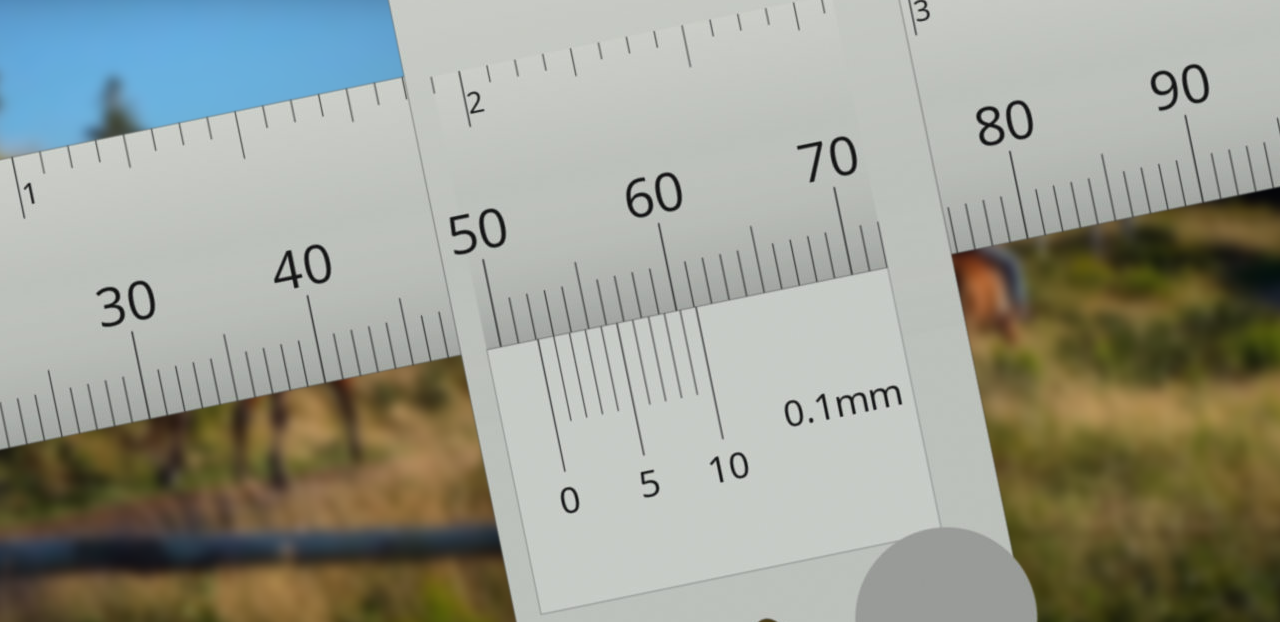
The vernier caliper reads 52.1 mm
